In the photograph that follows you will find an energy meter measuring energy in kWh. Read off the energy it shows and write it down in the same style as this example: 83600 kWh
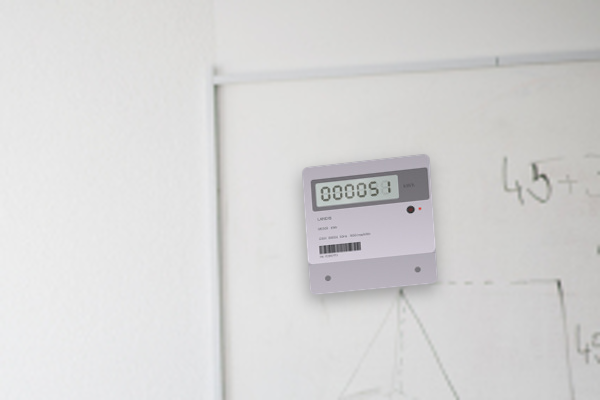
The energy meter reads 51 kWh
